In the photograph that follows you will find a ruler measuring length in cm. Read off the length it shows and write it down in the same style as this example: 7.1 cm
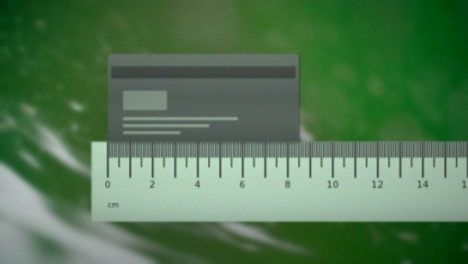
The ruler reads 8.5 cm
